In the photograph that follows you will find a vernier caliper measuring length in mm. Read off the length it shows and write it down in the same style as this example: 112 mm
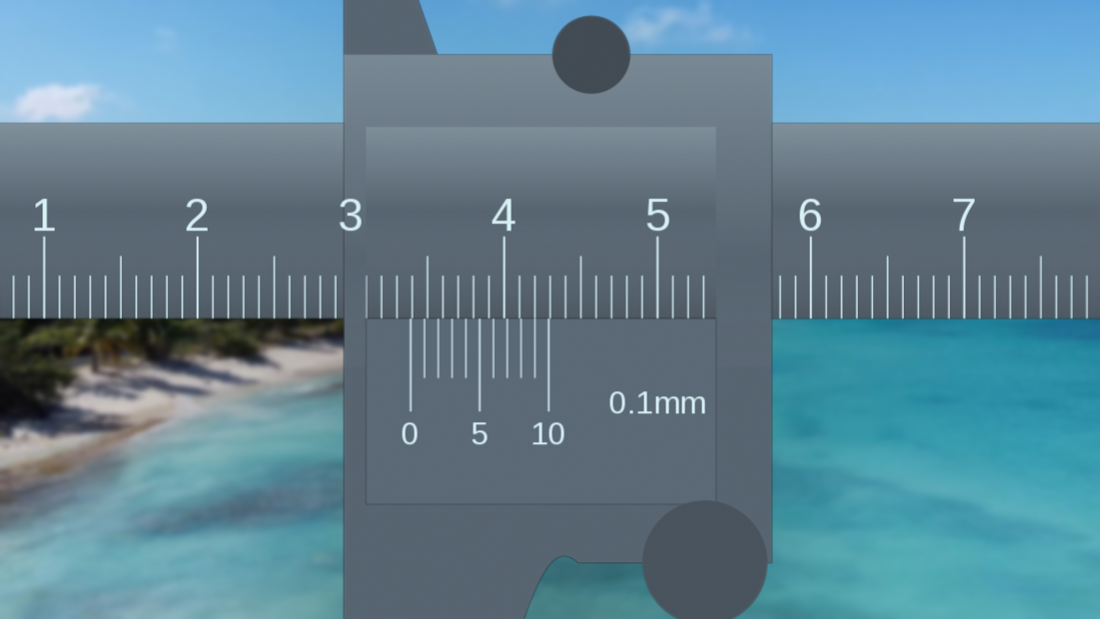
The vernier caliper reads 33.9 mm
